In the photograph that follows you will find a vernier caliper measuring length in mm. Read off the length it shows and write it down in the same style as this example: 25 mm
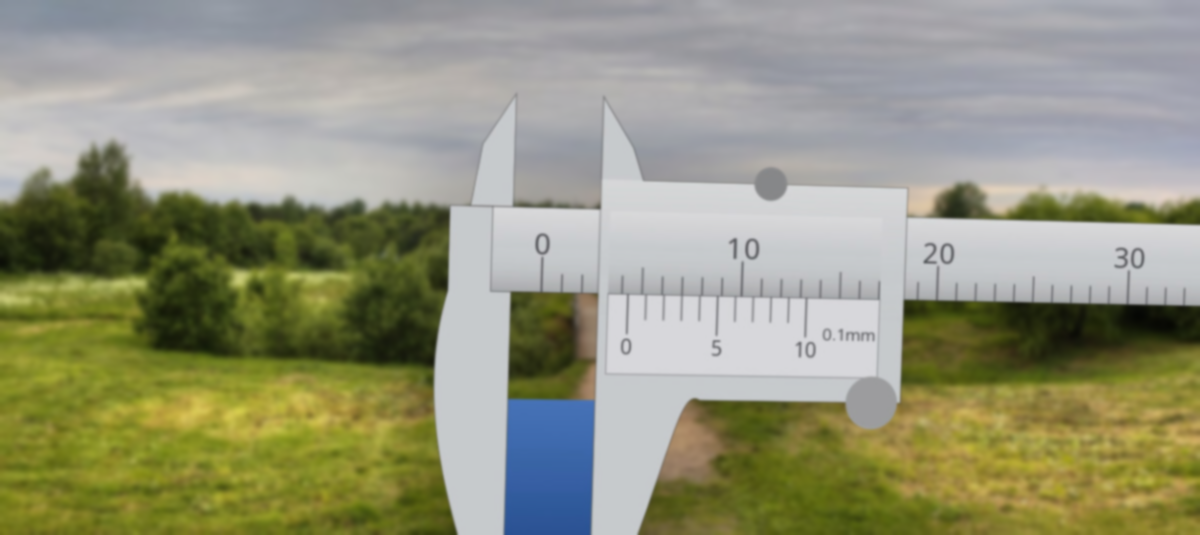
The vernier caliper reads 4.3 mm
